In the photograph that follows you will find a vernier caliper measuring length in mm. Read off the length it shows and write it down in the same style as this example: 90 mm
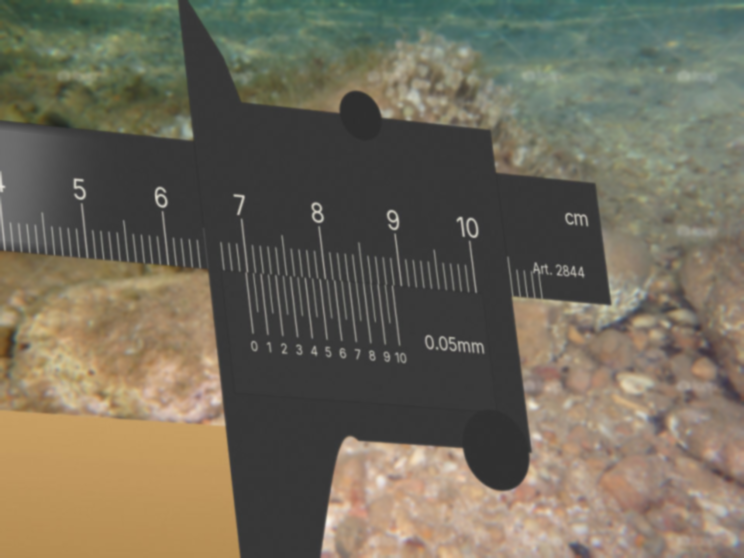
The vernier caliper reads 69.8 mm
